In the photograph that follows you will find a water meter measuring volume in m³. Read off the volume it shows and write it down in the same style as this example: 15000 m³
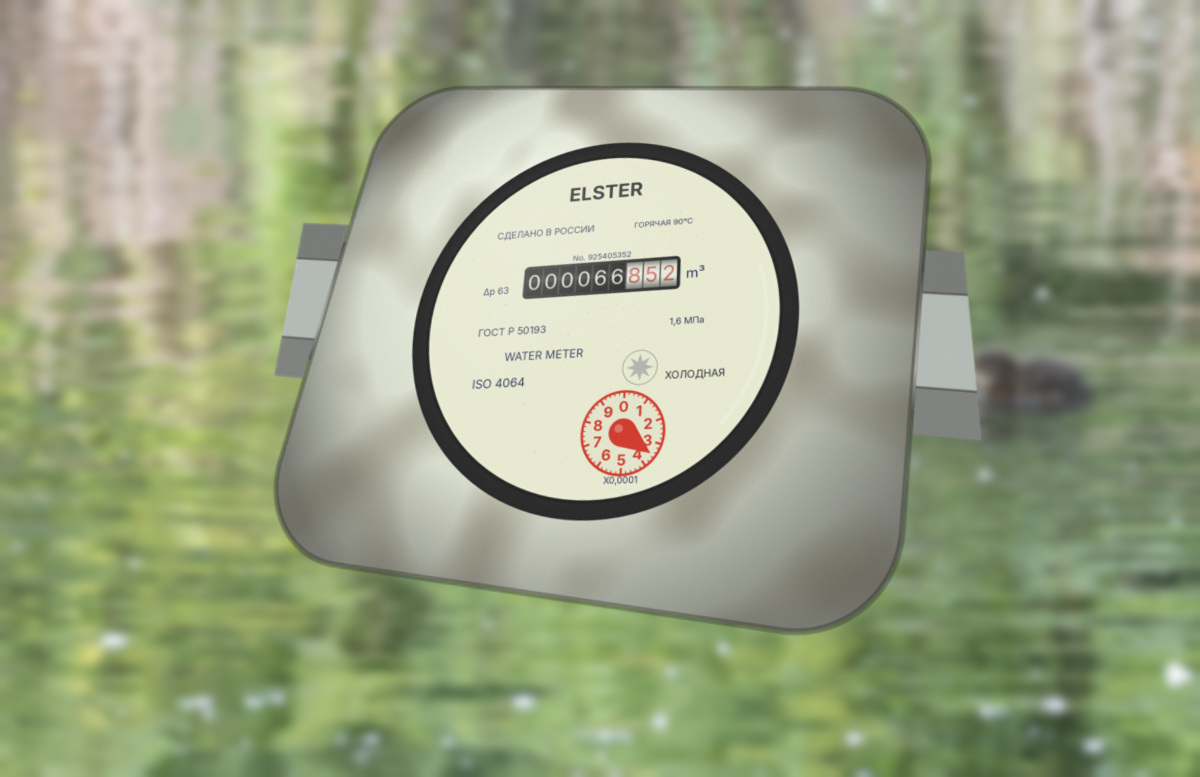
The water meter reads 66.8523 m³
